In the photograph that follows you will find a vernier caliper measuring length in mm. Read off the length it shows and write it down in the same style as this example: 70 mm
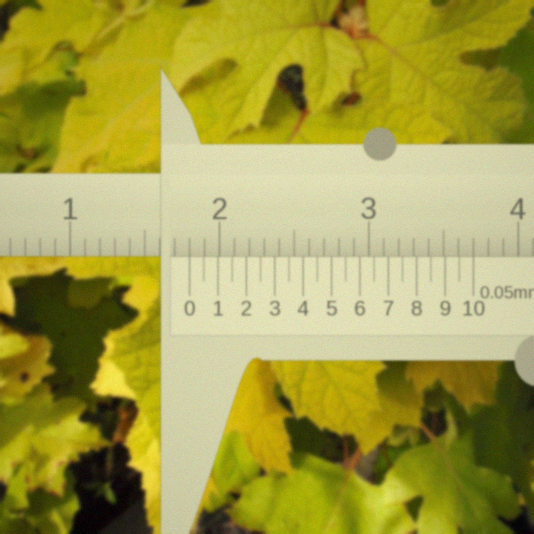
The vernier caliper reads 18.0 mm
